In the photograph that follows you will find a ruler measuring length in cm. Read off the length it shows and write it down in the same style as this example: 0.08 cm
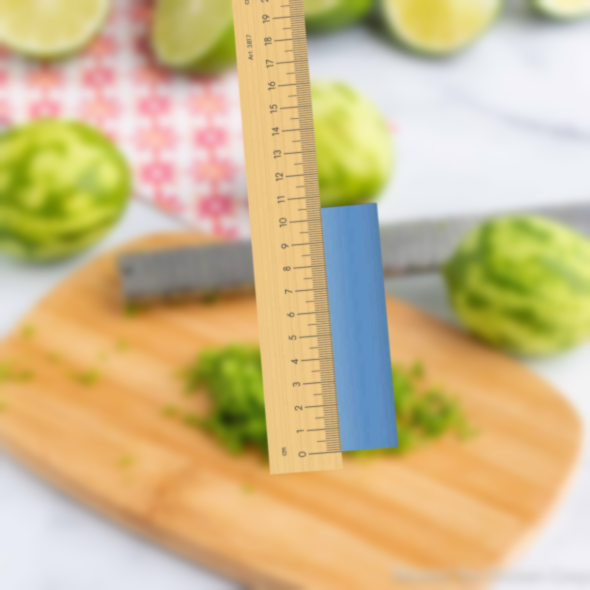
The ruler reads 10.5 cm
